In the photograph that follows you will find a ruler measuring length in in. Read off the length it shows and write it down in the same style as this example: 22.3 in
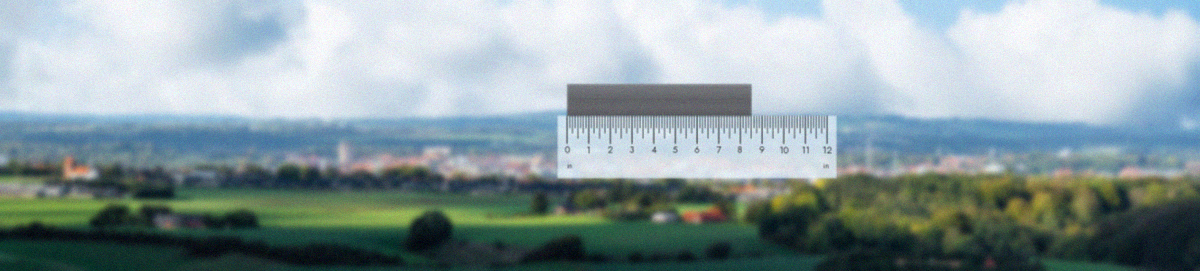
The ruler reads 8.5 in
